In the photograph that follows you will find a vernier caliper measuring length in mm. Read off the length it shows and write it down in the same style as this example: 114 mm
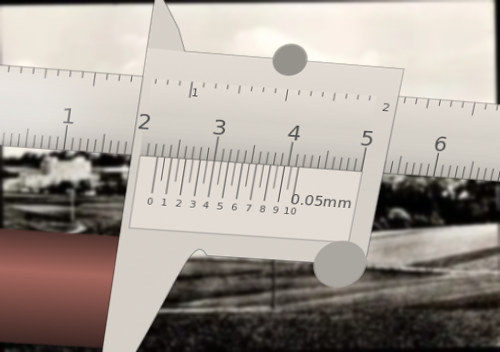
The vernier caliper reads 22.4 mm
